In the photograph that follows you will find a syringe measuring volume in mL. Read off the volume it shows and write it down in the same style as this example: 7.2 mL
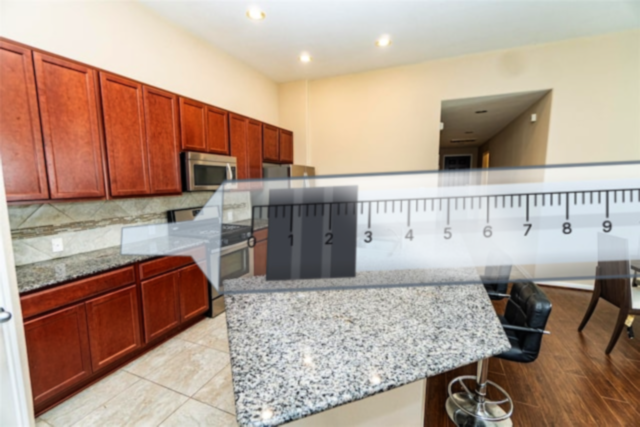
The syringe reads 0.4 mL
